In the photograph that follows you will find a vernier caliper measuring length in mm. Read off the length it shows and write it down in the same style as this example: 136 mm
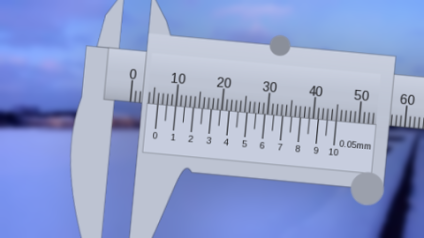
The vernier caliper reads 6.0 mm
